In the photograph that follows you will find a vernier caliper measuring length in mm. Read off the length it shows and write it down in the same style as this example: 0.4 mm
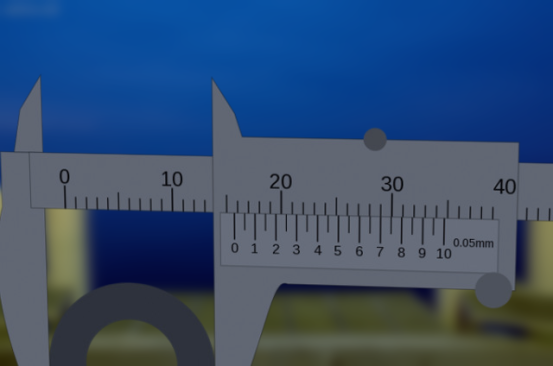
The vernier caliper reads 15.7 mm
